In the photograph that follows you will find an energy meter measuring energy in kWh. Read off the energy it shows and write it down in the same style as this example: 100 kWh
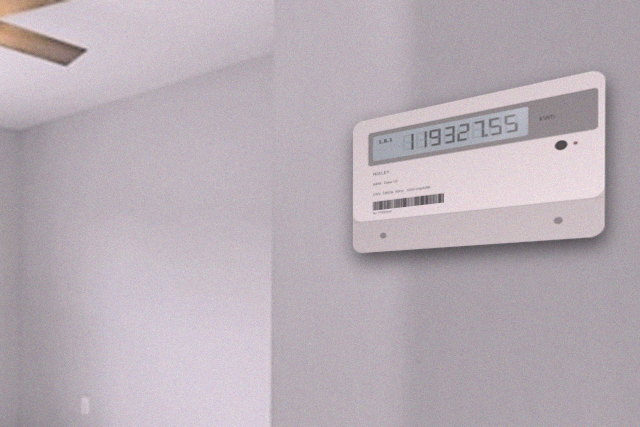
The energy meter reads 119327.55 kWh
